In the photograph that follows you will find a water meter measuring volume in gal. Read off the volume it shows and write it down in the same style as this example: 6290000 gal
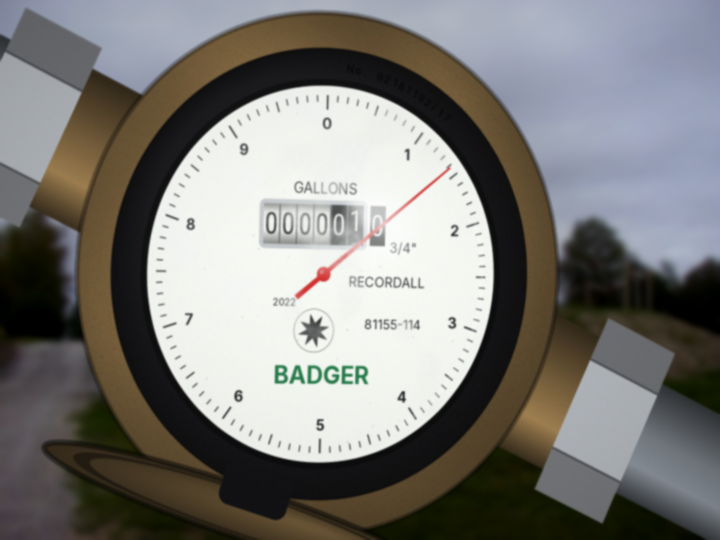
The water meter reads 11.4 gal
